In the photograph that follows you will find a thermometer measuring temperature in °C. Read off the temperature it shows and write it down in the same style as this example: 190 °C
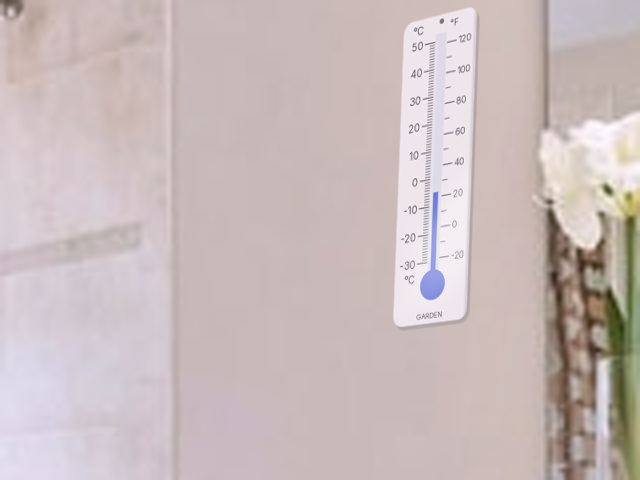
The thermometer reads -5 °C
